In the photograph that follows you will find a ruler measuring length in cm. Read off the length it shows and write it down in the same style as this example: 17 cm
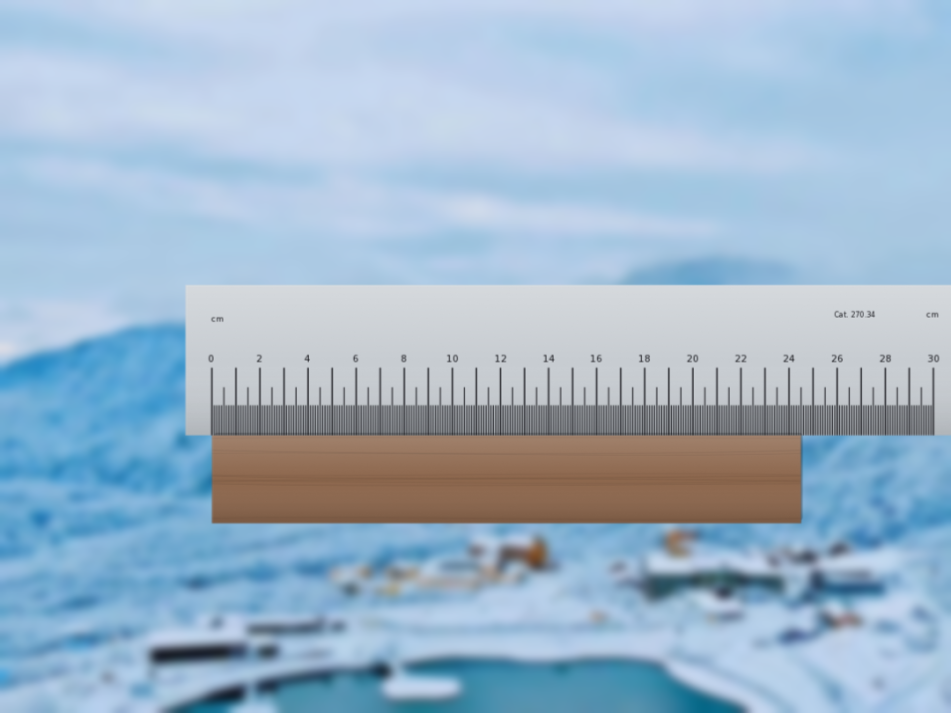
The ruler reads 24.5 cm
